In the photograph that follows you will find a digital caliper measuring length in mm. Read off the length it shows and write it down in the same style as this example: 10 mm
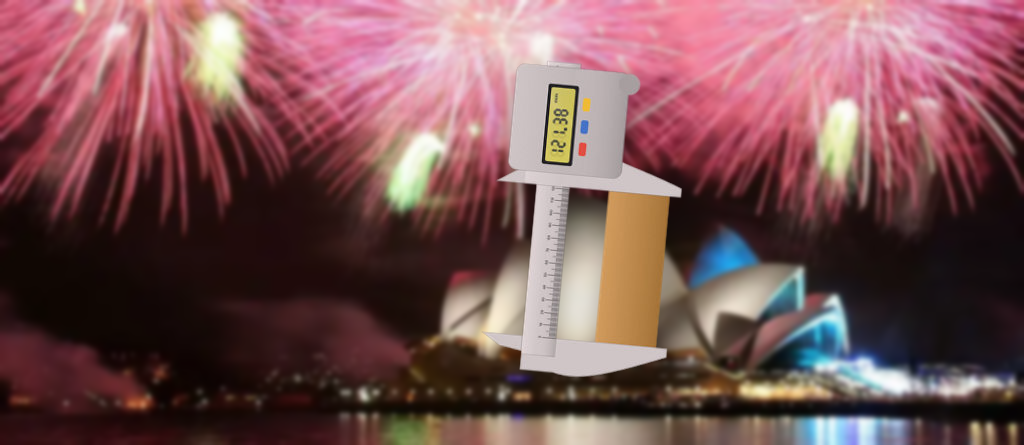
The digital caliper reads 121.38 mm
